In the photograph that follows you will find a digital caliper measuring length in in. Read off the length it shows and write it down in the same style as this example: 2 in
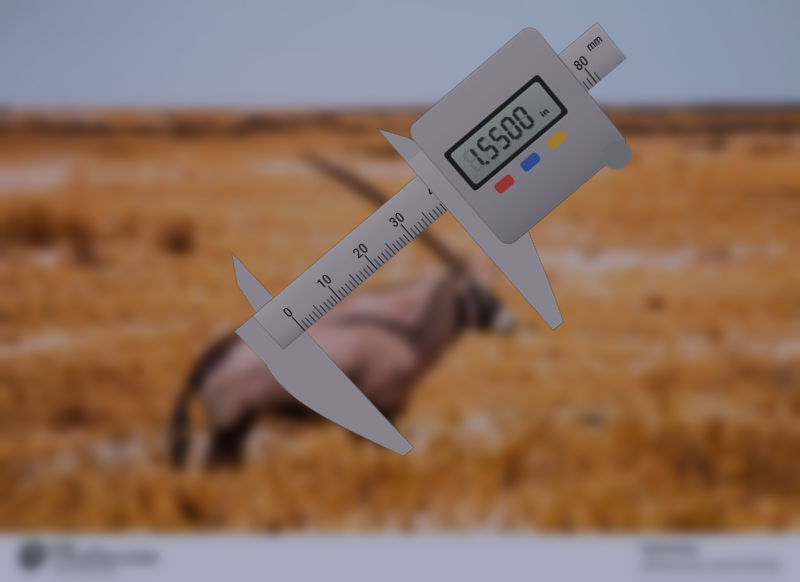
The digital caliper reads 1.5500 in
